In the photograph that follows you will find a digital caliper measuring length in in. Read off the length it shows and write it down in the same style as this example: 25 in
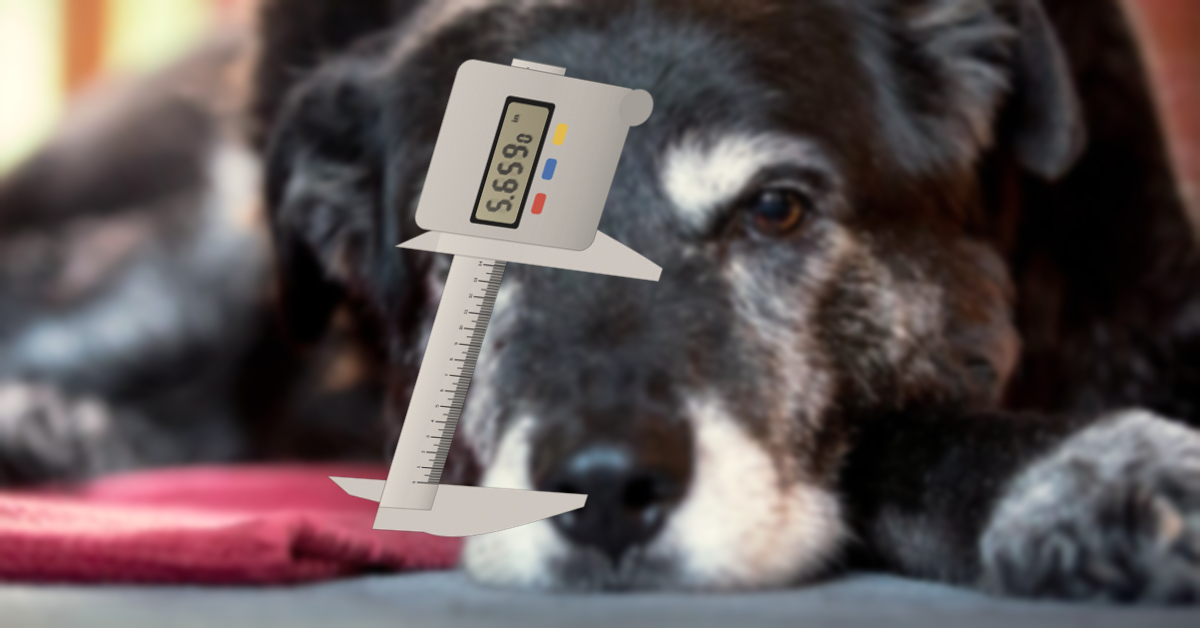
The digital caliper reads 5.6590 in
